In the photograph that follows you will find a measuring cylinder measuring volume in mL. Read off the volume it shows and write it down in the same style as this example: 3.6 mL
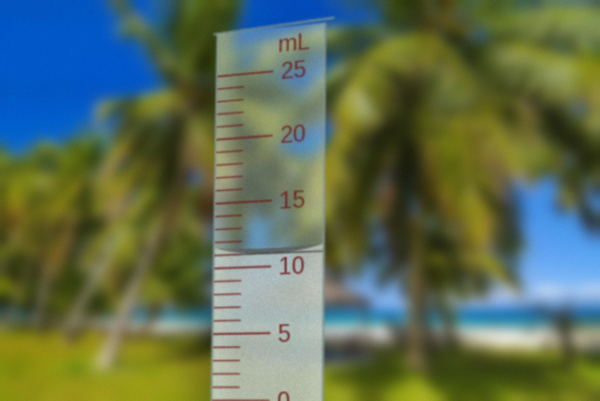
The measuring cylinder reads 11 mL
